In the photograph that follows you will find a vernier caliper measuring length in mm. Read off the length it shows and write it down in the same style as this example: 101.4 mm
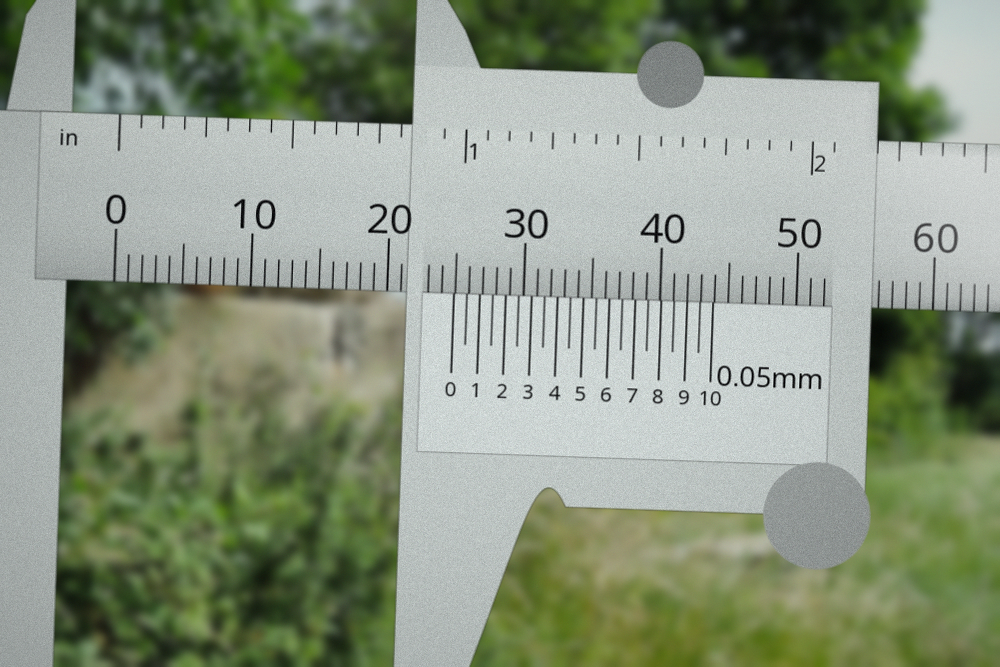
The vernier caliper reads 24.9 mm
